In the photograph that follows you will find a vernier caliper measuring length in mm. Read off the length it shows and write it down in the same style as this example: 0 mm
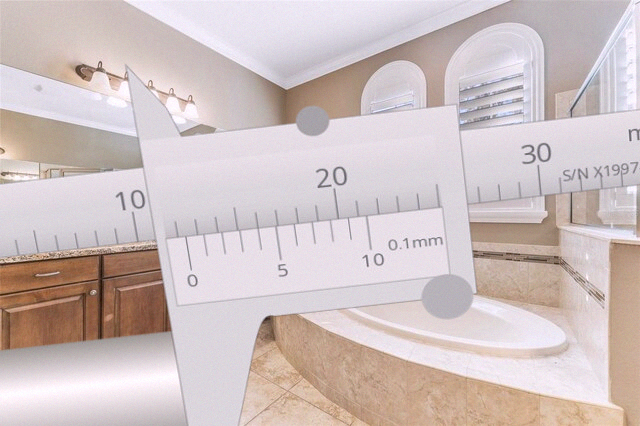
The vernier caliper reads 12.4 mm
